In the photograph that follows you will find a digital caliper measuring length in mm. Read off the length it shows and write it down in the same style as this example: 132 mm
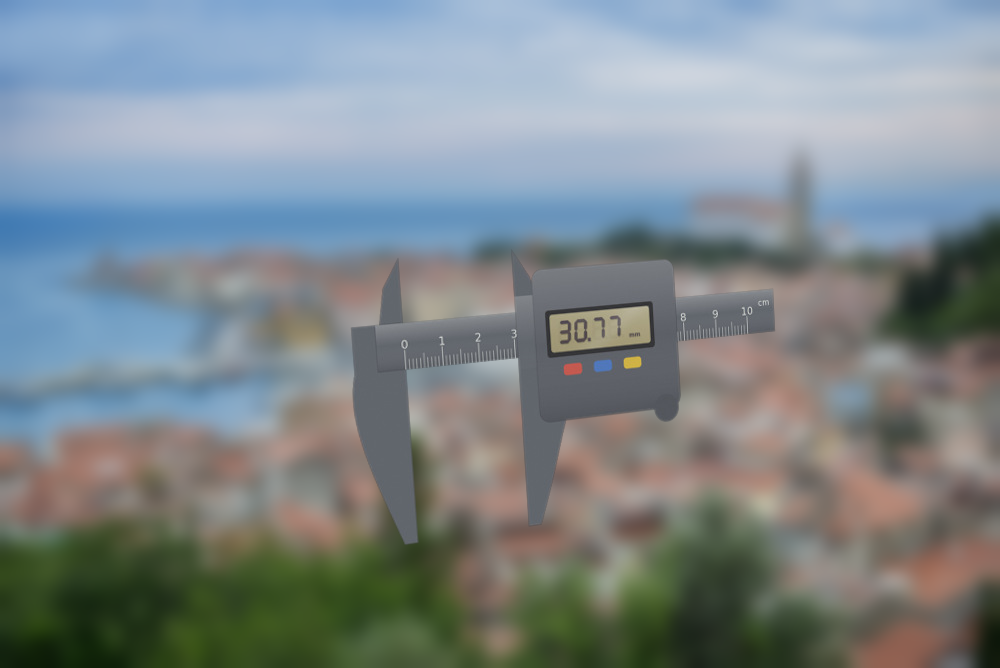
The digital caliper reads 30.77 mm
